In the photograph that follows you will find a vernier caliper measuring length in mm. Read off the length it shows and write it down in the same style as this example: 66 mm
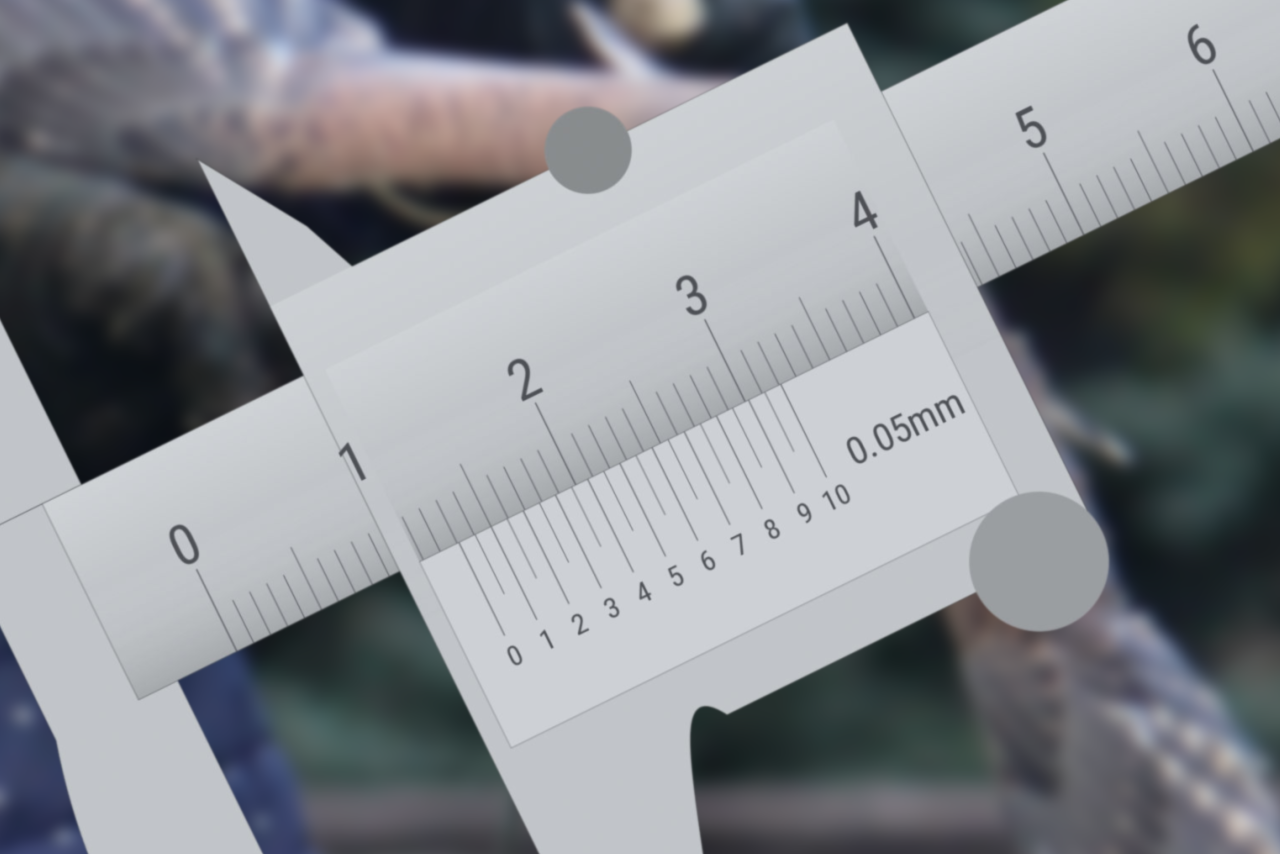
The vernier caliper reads 13.1 mm
